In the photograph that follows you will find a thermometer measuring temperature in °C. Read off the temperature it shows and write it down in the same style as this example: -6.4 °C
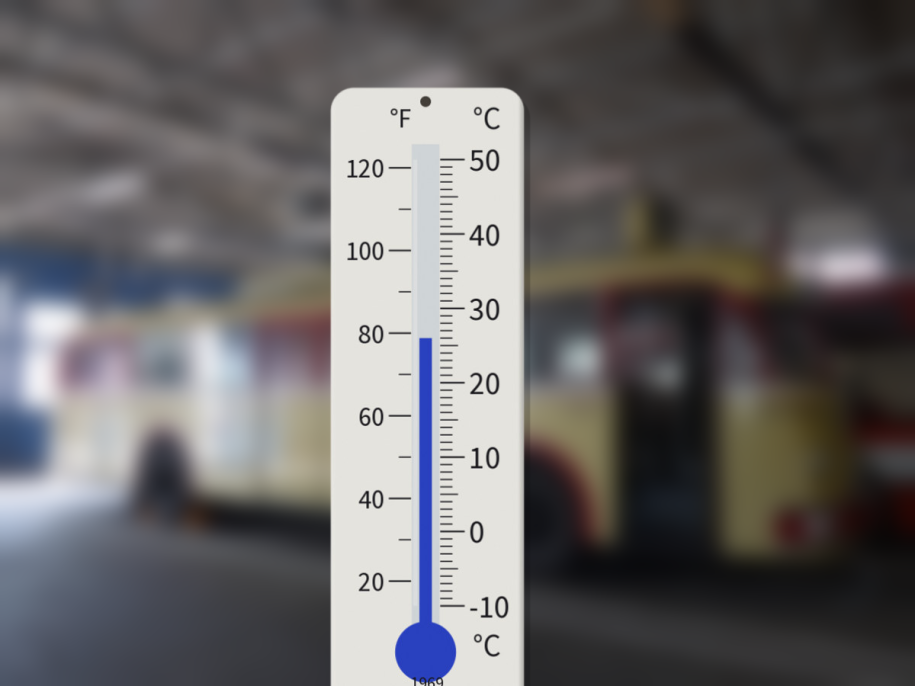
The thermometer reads 26 °C
